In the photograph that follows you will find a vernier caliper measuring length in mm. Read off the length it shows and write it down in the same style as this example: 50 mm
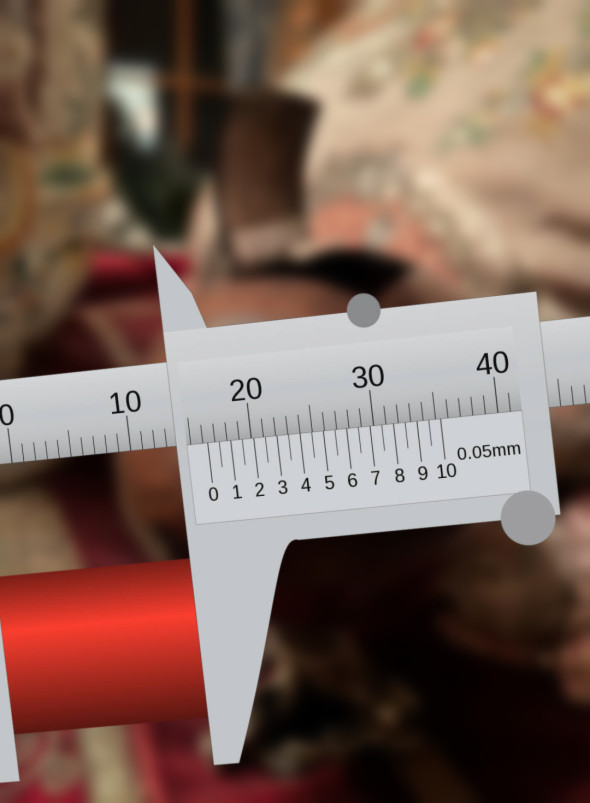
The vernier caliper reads 16.4 mm
